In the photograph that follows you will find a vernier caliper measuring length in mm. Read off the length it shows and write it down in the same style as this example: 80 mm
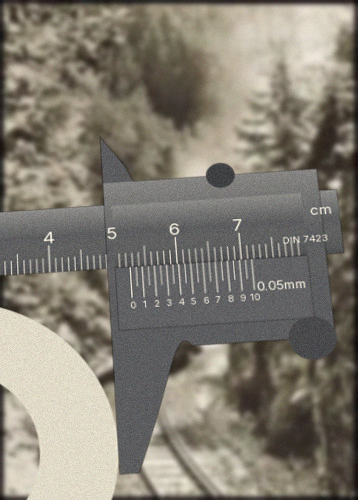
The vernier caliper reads 52.6 mm
